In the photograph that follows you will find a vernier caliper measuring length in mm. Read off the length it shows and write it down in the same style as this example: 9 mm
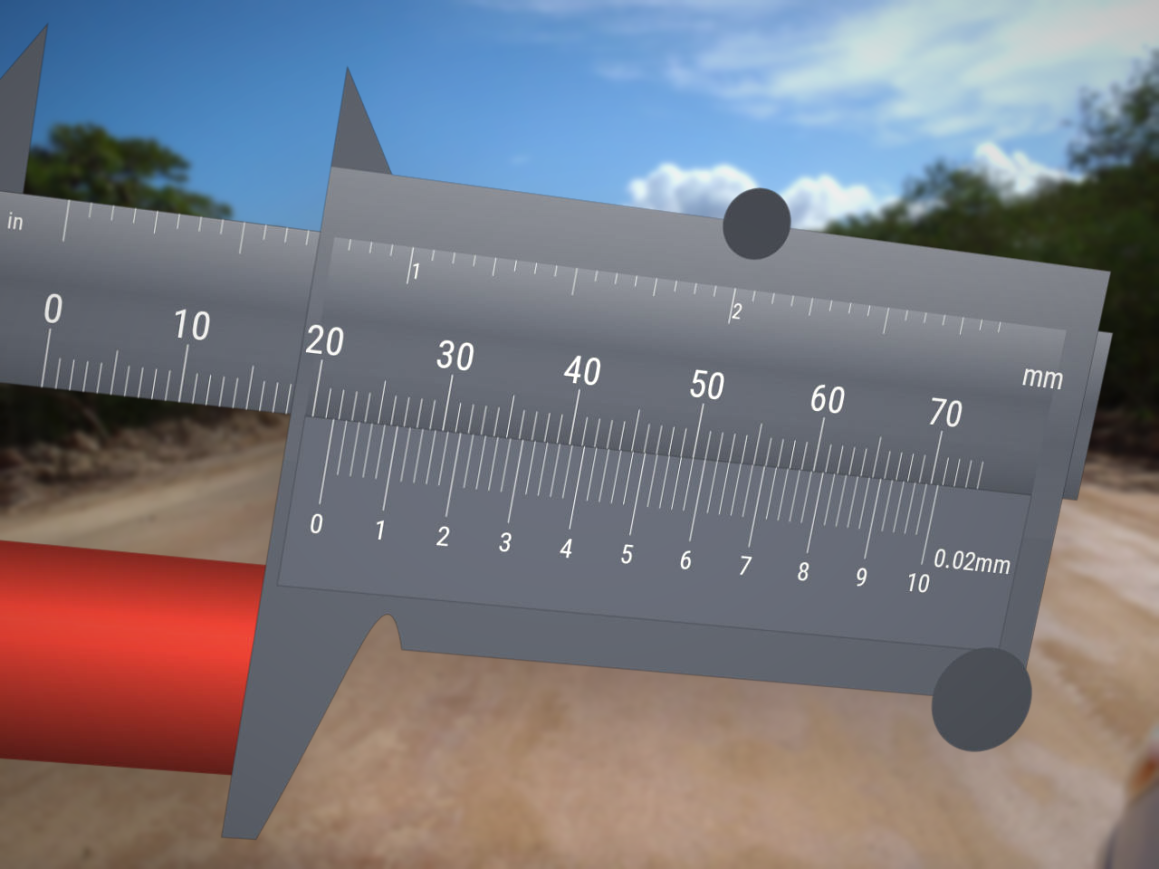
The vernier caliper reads 21.6 mm
